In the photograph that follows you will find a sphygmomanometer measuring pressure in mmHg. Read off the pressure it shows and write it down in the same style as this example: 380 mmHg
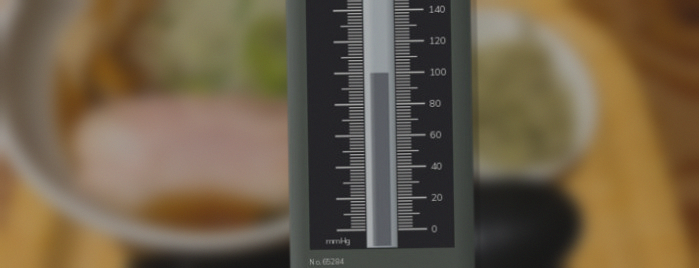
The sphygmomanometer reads 100 mmHg
